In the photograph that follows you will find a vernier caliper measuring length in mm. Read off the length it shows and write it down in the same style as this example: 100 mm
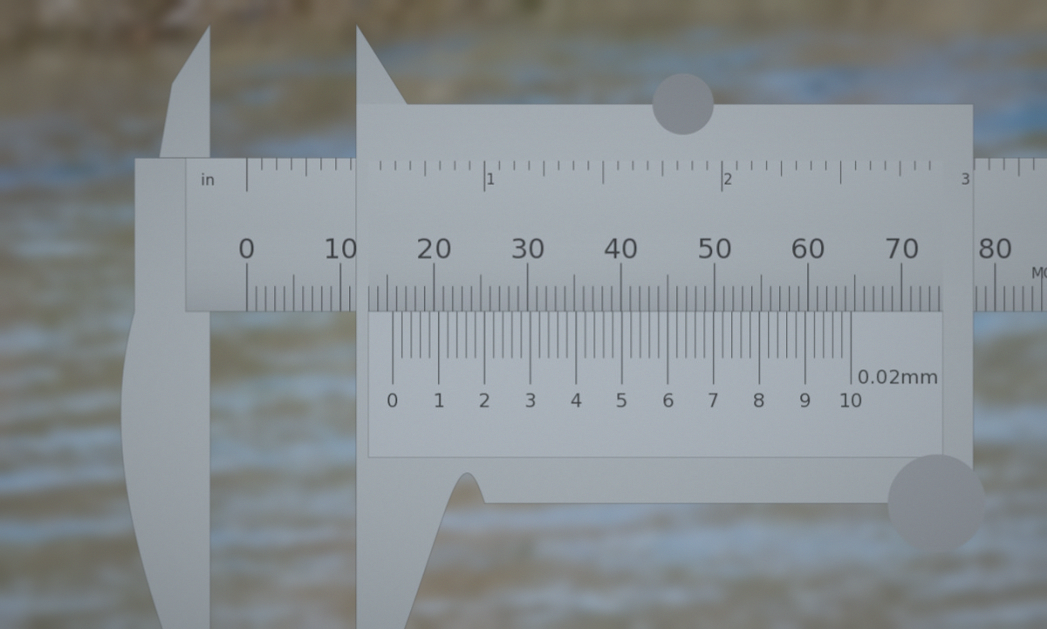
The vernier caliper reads 15.6 mm
